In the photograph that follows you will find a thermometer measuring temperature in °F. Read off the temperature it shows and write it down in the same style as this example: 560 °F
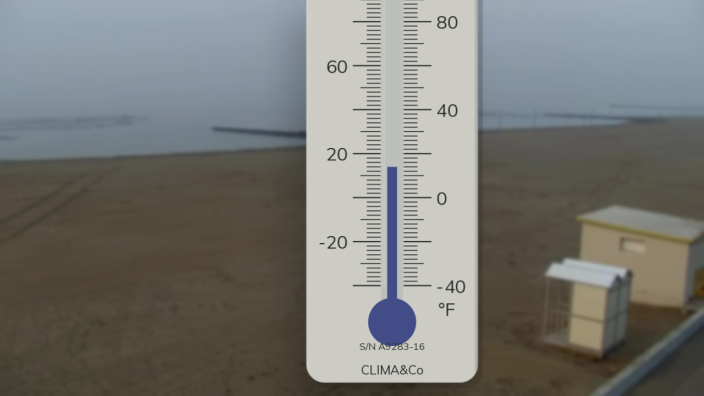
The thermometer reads 14 °F
